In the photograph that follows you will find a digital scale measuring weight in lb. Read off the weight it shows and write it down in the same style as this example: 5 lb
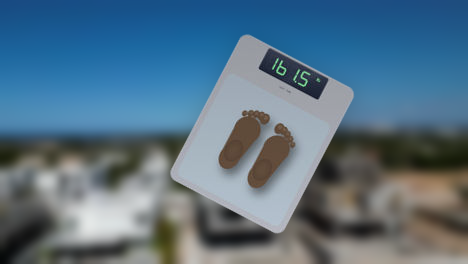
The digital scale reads 161.5 lb
